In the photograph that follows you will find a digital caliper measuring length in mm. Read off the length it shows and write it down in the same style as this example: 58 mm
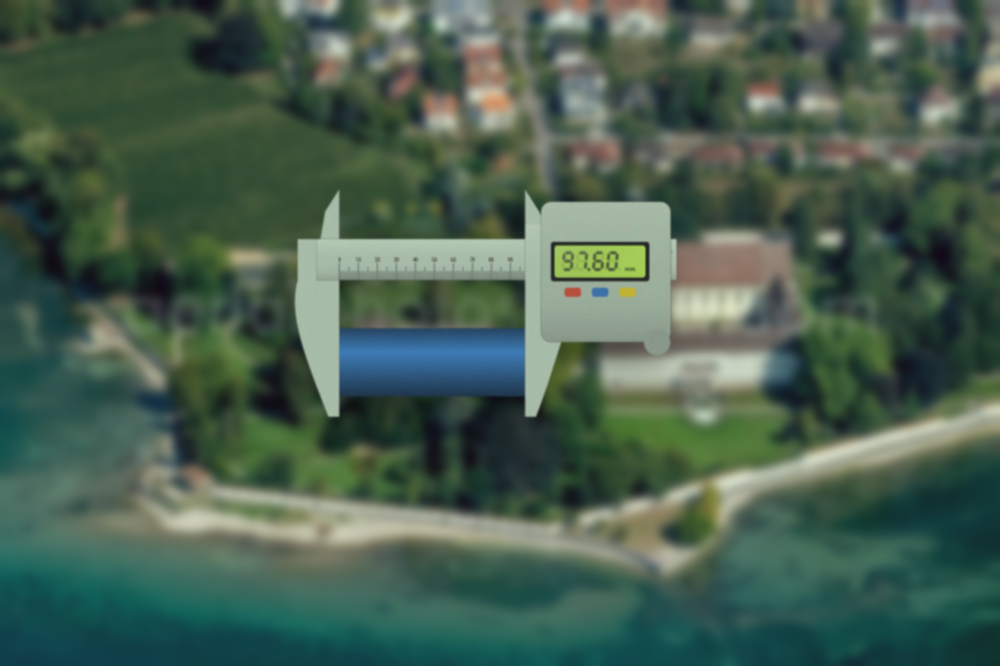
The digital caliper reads 97.60 mm
